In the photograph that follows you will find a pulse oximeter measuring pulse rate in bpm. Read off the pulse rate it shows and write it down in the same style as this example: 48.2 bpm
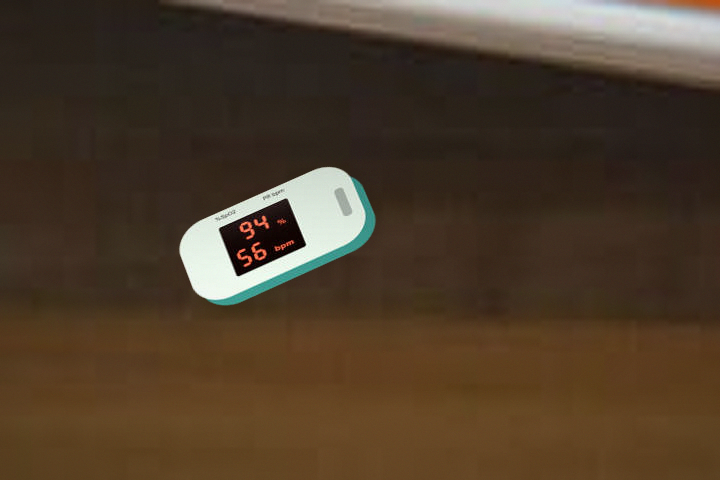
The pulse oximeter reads 56 bpm
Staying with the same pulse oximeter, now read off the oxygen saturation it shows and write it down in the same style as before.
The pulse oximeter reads 94 %
